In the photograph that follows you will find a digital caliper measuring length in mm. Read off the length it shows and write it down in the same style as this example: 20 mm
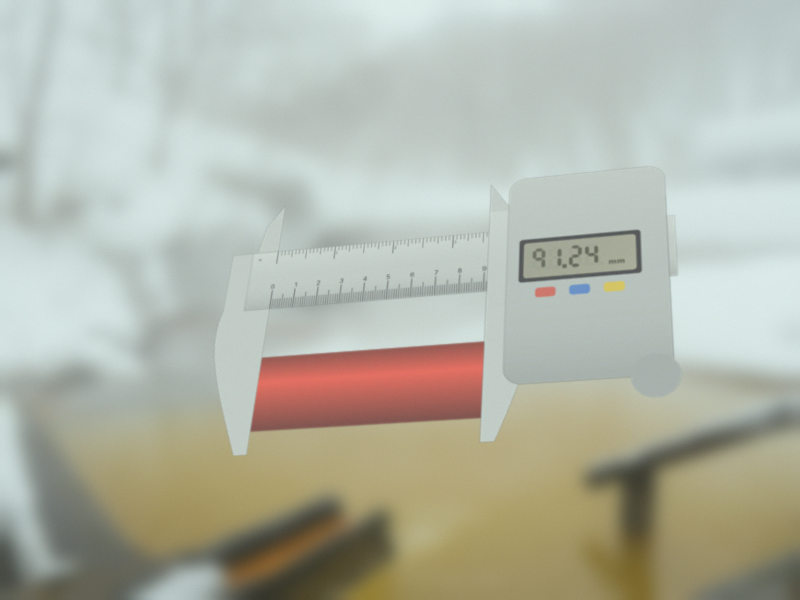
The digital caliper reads 91.24 mm
